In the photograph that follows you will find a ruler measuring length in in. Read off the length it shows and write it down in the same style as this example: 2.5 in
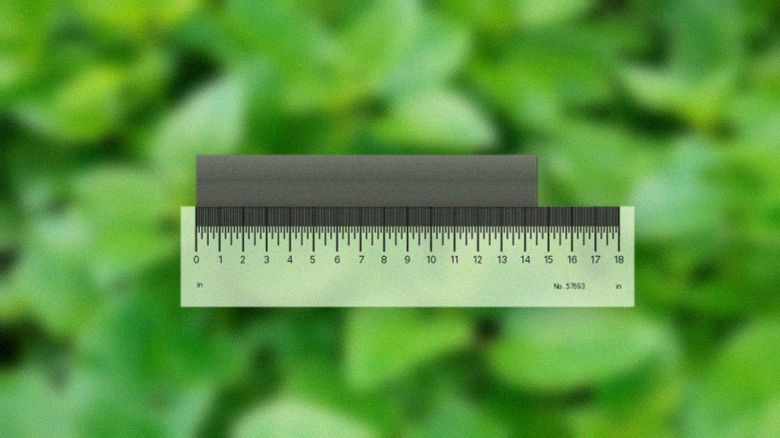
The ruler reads 14.5 in
